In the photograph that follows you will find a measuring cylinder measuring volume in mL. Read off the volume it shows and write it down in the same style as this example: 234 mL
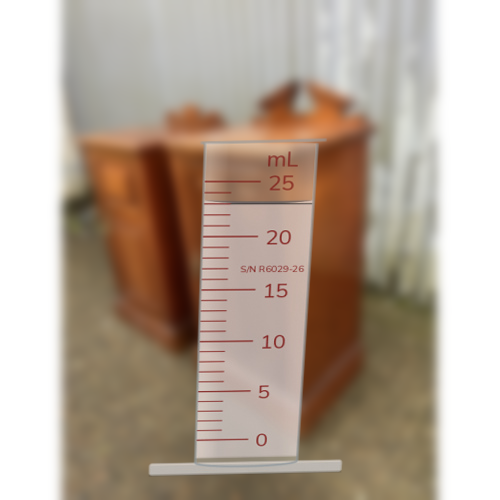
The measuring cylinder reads 23 mL
